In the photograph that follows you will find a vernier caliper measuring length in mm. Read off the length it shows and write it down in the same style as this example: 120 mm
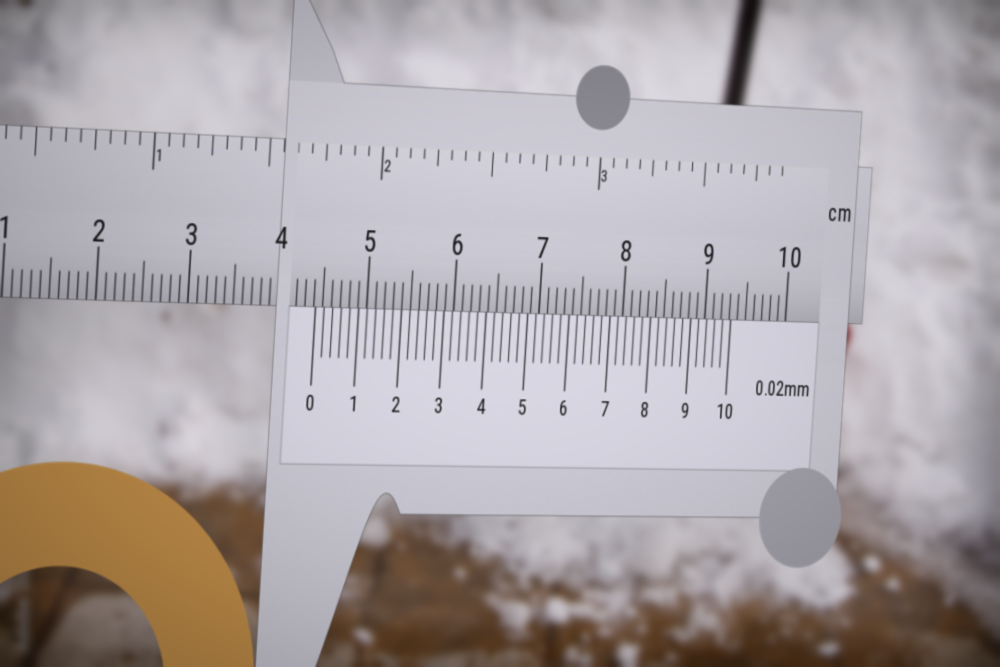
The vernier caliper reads 44.2 mm
